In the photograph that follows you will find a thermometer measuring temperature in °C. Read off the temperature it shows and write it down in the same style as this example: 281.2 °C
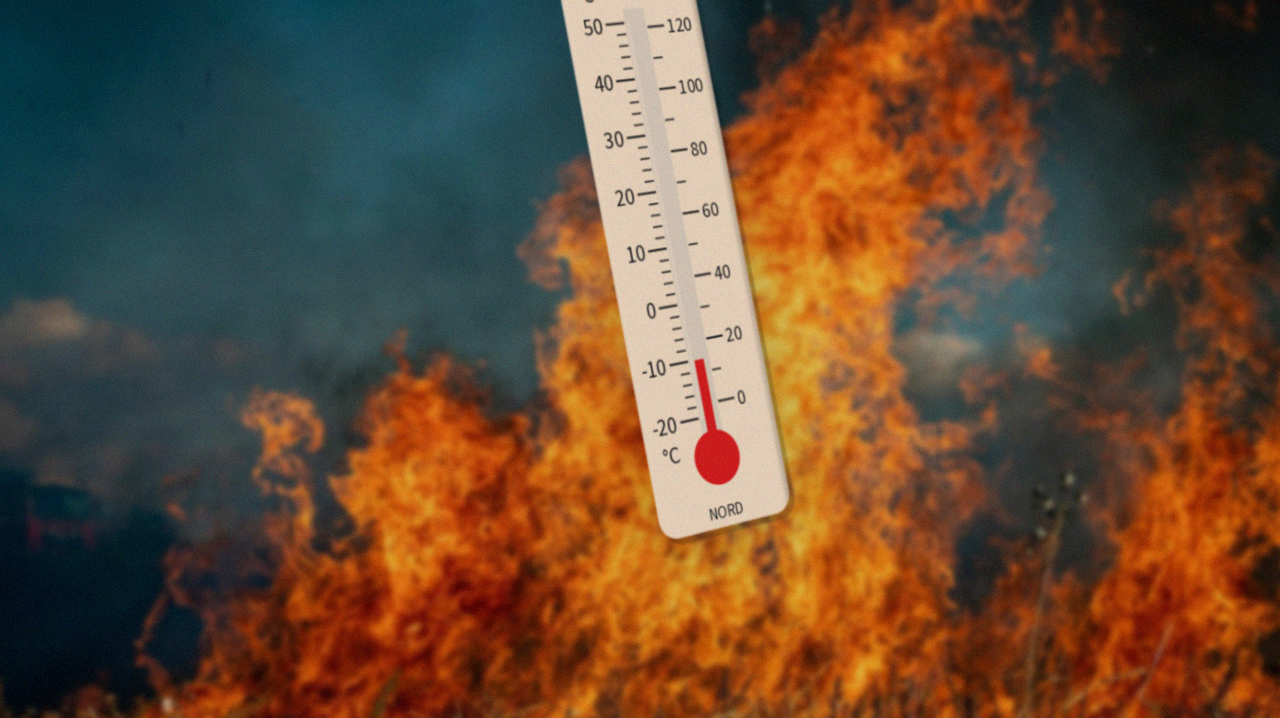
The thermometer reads -10 °C
